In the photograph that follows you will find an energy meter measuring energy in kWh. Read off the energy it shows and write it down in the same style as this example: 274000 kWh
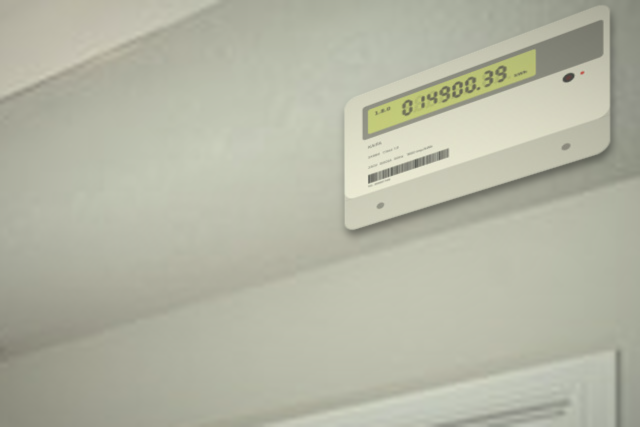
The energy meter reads 14900.39 kWh
